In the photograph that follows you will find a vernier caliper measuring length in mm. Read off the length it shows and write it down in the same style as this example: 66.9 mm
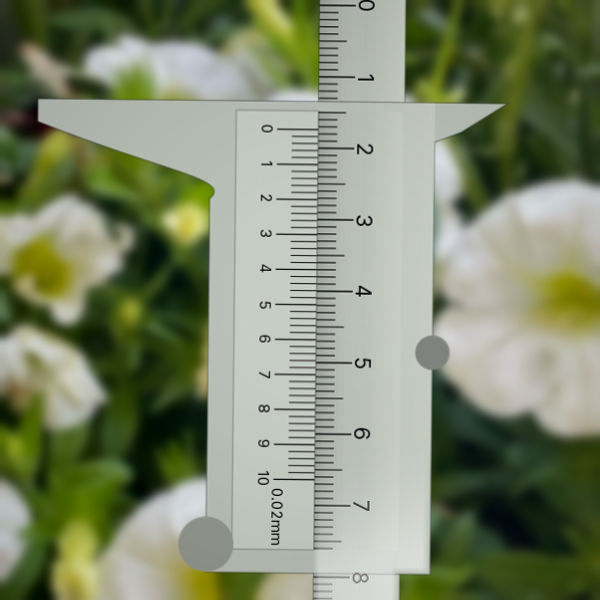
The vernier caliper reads 17.4 mm
